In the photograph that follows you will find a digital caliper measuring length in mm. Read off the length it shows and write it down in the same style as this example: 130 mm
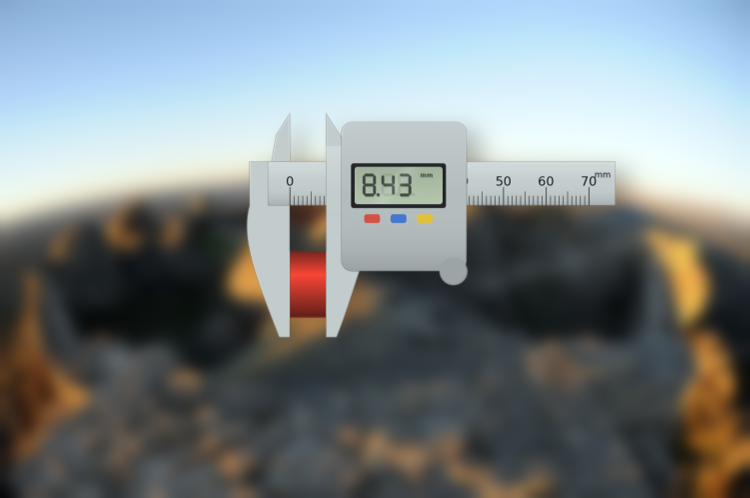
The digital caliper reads 8.43 mm
